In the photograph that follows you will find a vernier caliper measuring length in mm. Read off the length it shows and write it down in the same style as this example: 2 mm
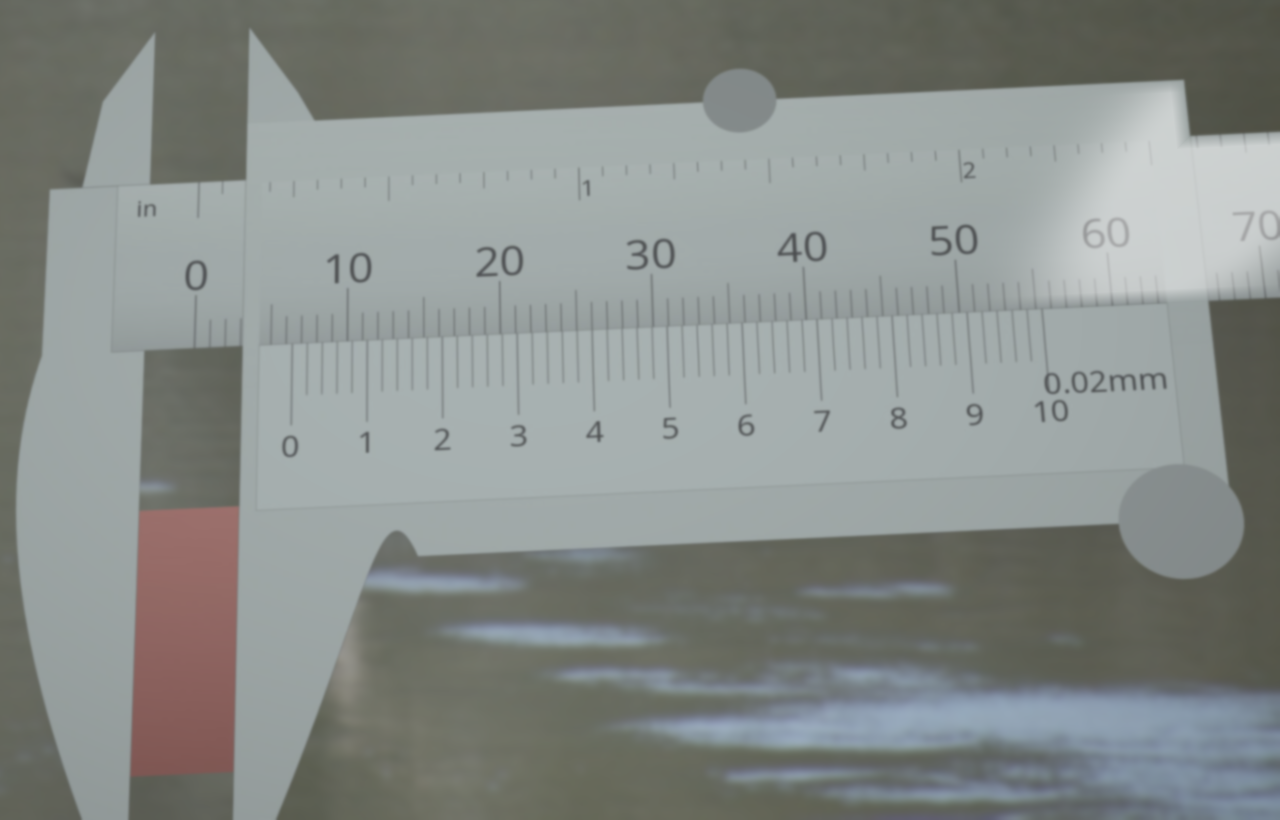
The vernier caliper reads 6.4 mm
